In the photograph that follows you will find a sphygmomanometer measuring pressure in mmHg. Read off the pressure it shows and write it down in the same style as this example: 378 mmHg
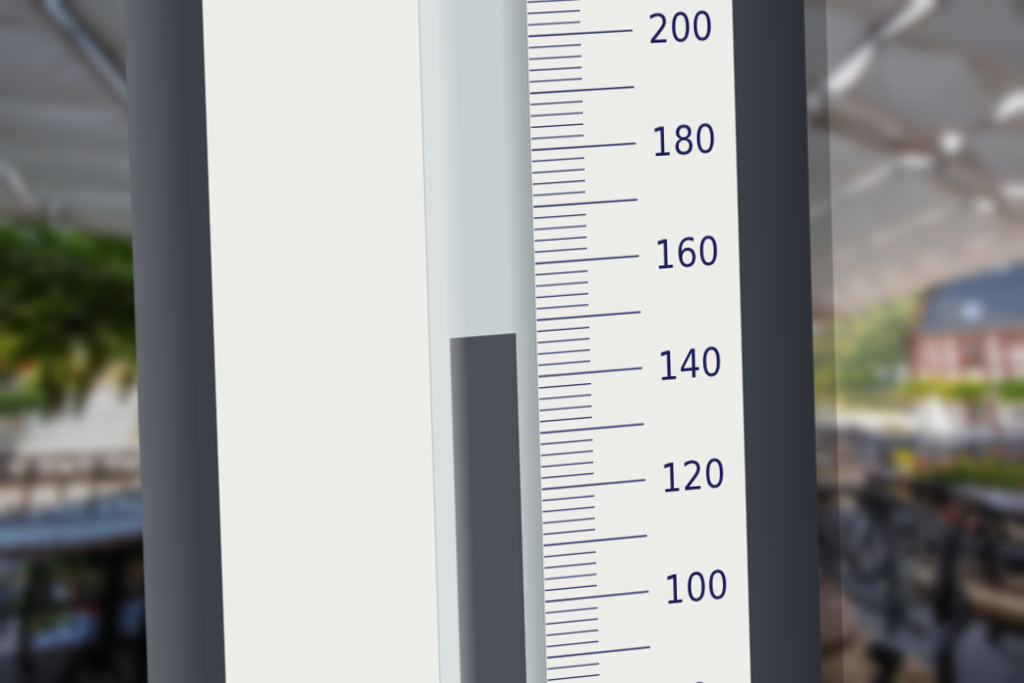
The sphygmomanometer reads 148 mmHg
